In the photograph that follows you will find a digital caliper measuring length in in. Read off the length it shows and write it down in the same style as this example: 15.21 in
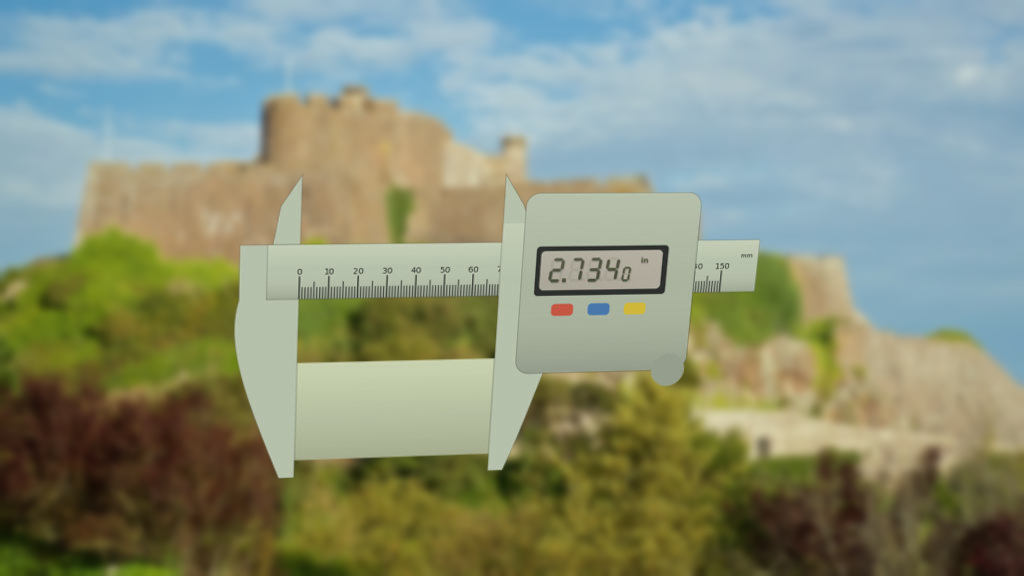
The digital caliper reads 2.7340 in
